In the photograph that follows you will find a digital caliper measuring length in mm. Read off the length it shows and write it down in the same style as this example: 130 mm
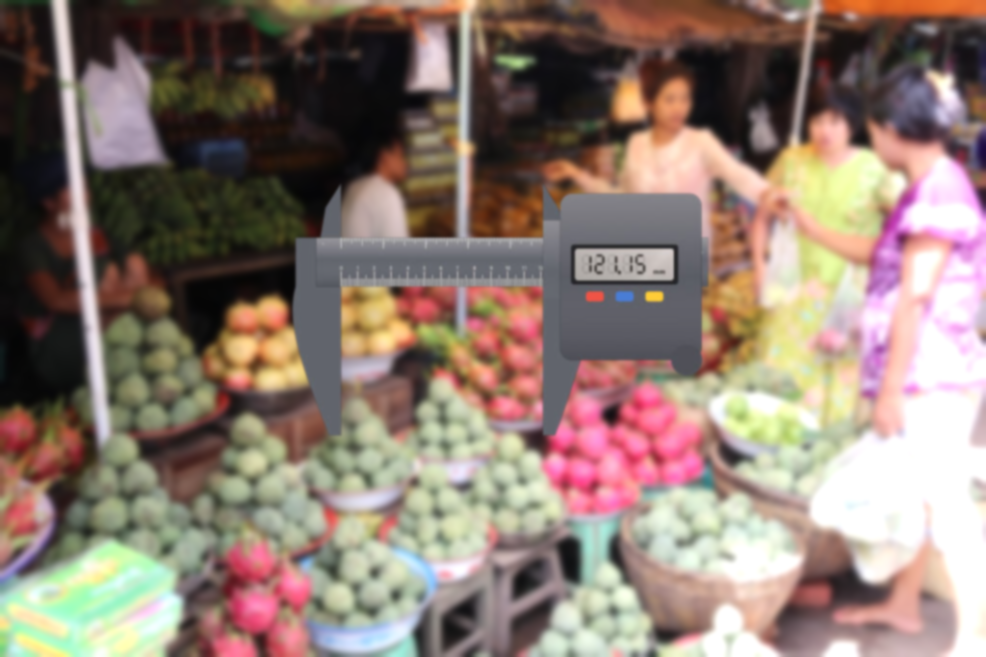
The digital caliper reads 121.15 mm
